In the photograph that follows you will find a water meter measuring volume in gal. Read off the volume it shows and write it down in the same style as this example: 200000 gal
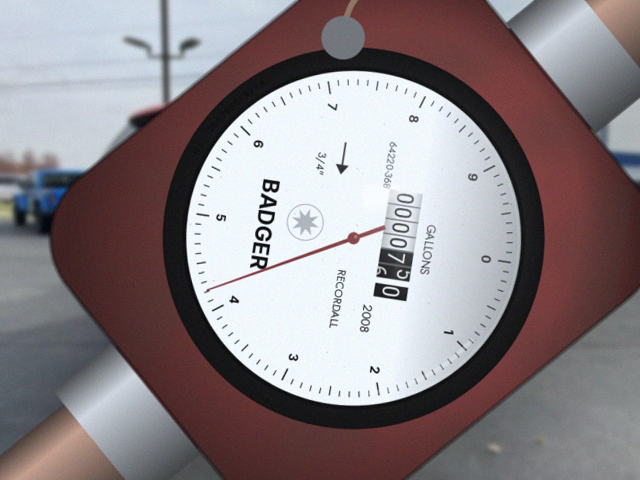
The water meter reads 754.2 gal
